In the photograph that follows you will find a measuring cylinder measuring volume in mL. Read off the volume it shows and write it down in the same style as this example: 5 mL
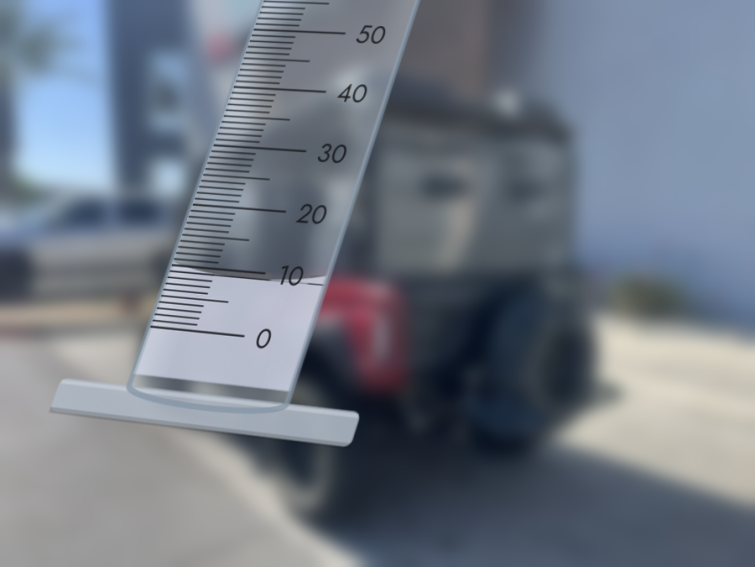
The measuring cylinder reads 9 mL
